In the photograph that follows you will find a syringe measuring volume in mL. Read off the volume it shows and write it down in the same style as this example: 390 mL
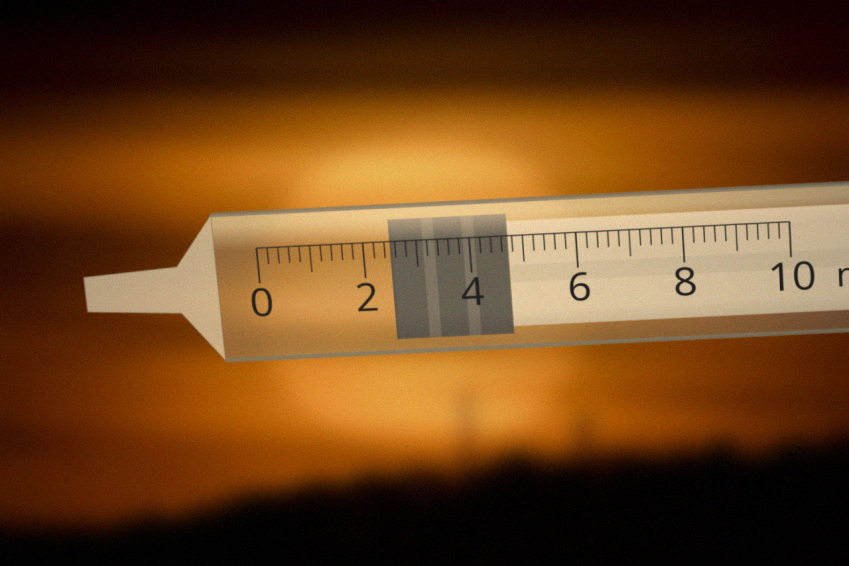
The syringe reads 2.5 mL
